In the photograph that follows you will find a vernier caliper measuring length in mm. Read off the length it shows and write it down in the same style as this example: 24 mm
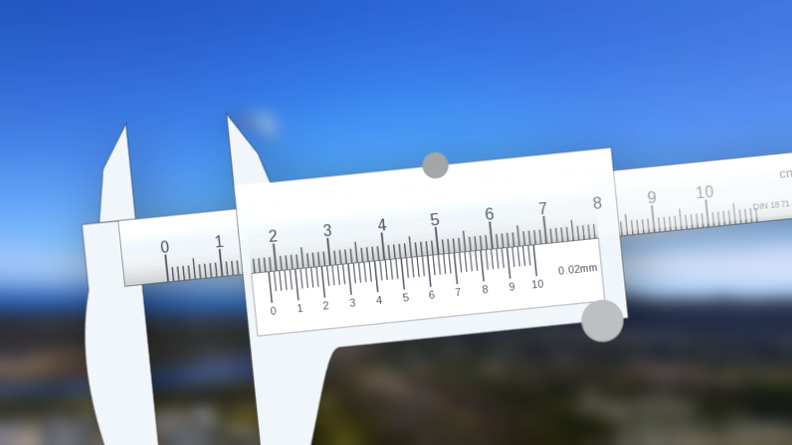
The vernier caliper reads 18.6 mm
